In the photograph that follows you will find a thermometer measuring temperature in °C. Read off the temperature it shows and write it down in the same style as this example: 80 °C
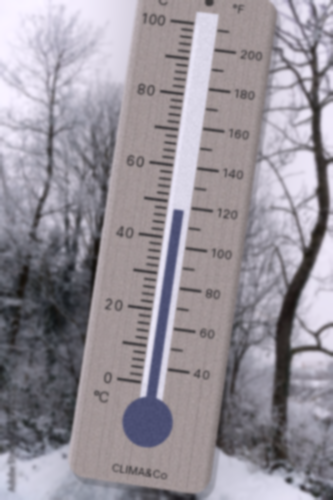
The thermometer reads 48 °C
